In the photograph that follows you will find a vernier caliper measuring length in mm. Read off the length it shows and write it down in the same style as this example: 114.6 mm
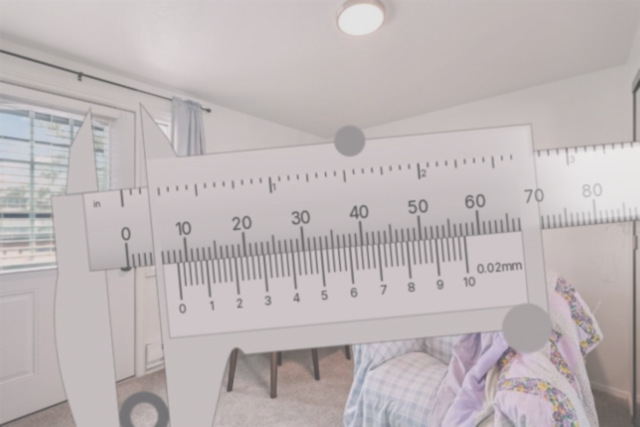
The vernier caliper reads 8.5 mm
